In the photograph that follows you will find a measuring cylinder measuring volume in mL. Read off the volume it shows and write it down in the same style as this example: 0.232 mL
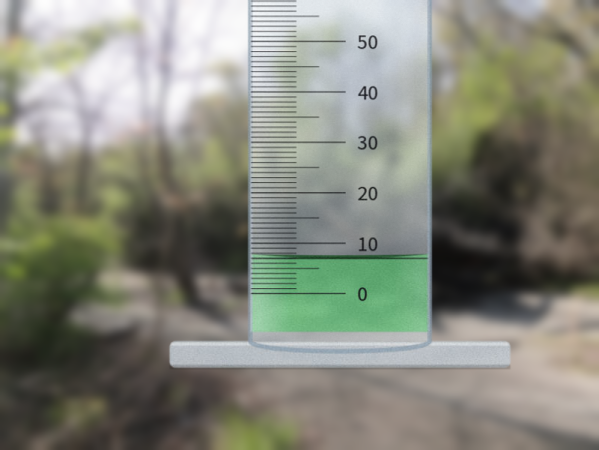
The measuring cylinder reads 7 mL
